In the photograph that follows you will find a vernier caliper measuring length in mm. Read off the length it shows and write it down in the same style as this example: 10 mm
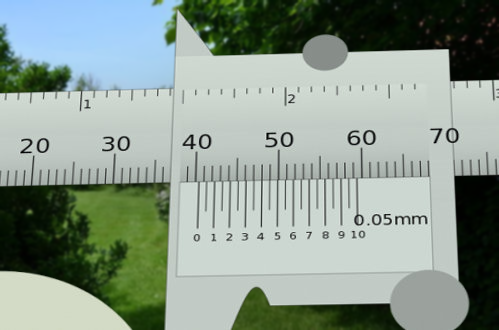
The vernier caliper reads 40.4 mm
